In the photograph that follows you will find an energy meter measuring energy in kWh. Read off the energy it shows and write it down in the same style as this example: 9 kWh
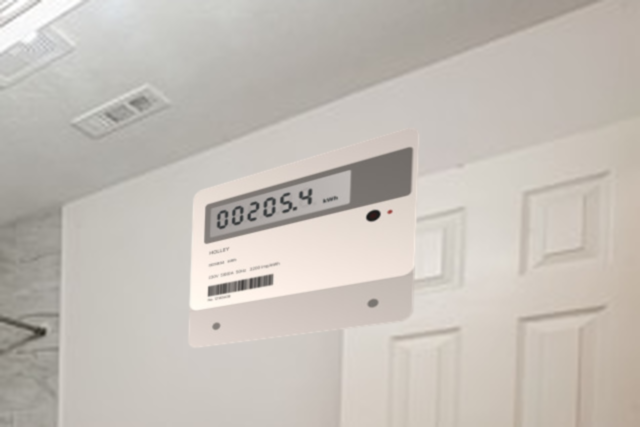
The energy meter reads 205.4 kWh
